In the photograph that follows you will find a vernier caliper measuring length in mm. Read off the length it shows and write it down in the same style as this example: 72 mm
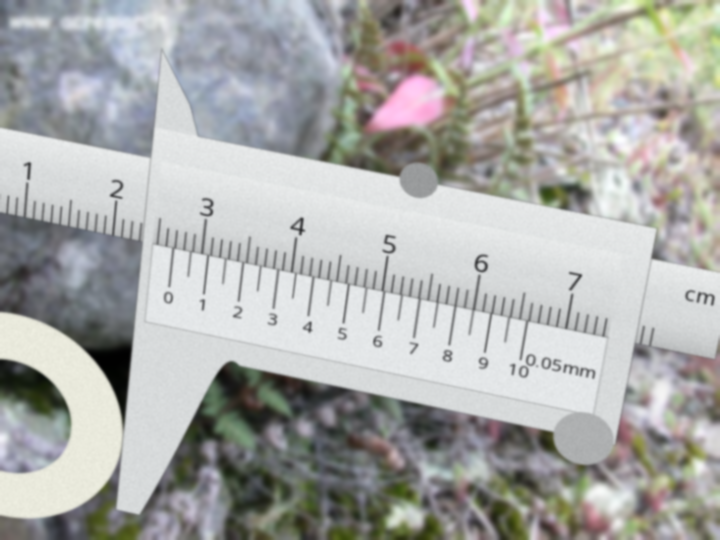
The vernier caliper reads 26.8 mm
